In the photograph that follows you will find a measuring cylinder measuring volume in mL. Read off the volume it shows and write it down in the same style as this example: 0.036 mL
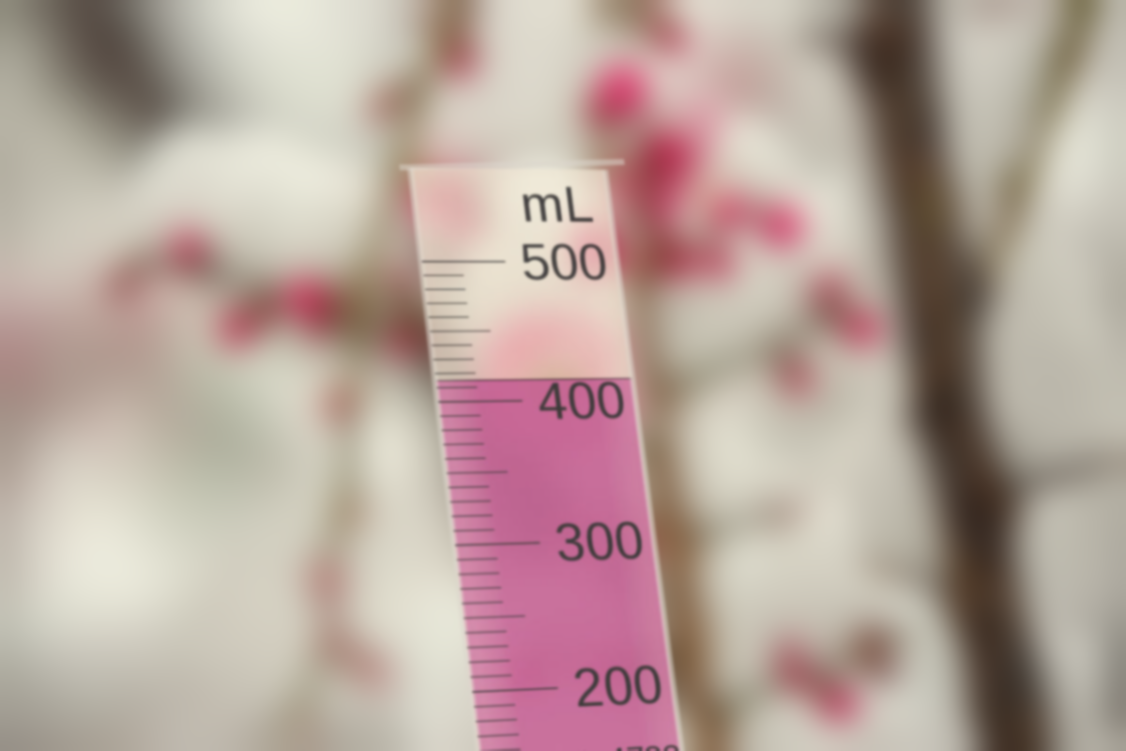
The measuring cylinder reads 415 mL
